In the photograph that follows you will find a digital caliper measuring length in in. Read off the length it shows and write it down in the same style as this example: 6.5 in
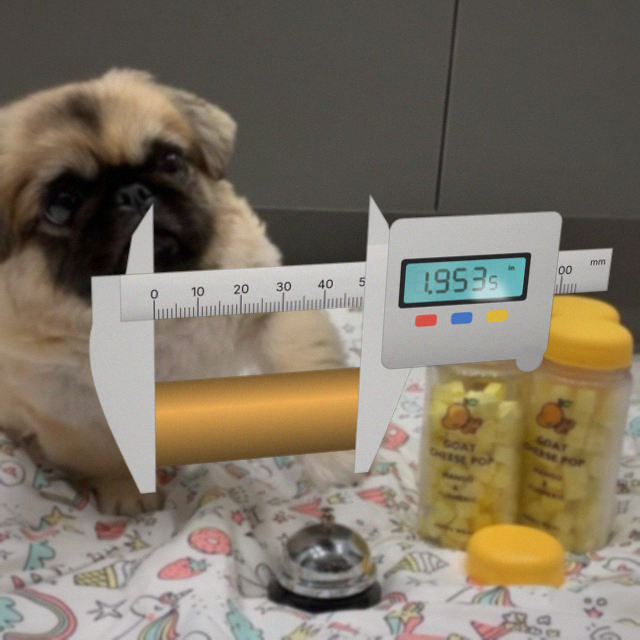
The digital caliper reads 1.9535 in
